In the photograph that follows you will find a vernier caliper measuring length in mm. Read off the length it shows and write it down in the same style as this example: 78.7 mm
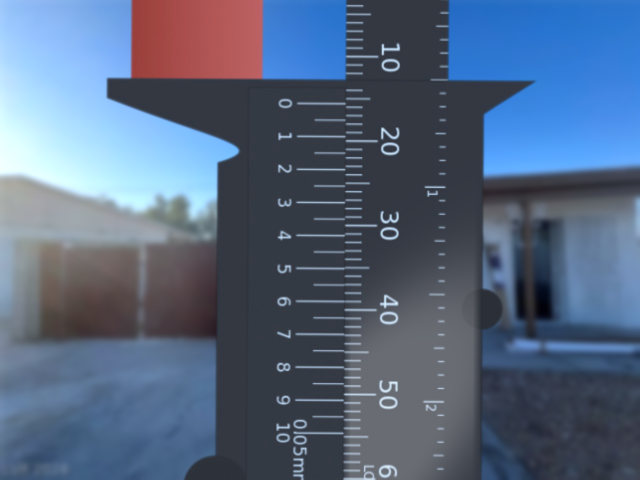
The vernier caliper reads 15.6 mm
